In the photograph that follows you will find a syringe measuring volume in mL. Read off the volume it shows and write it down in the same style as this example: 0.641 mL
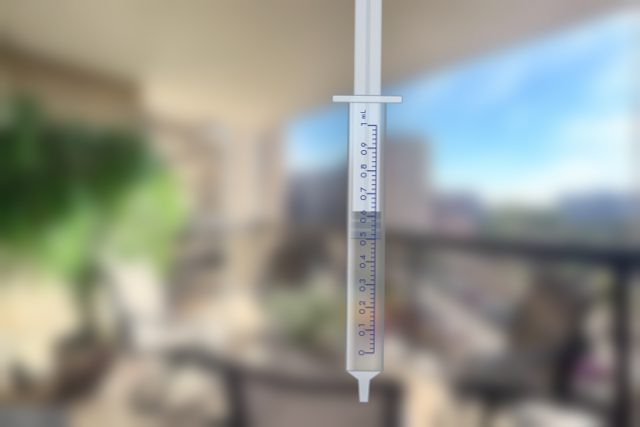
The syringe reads 0.5 mL
